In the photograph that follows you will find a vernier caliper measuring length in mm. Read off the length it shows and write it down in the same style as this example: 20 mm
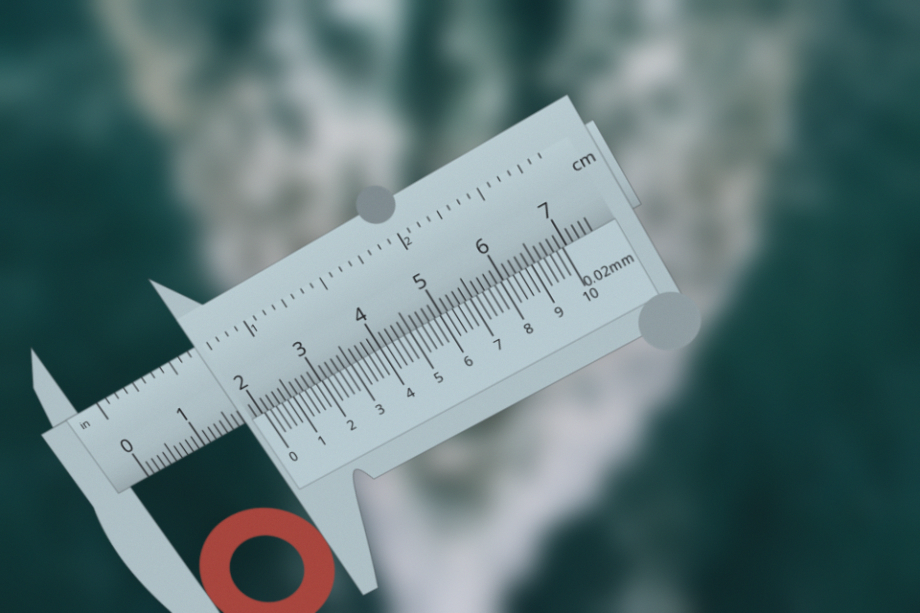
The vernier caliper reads 20.4 mm
